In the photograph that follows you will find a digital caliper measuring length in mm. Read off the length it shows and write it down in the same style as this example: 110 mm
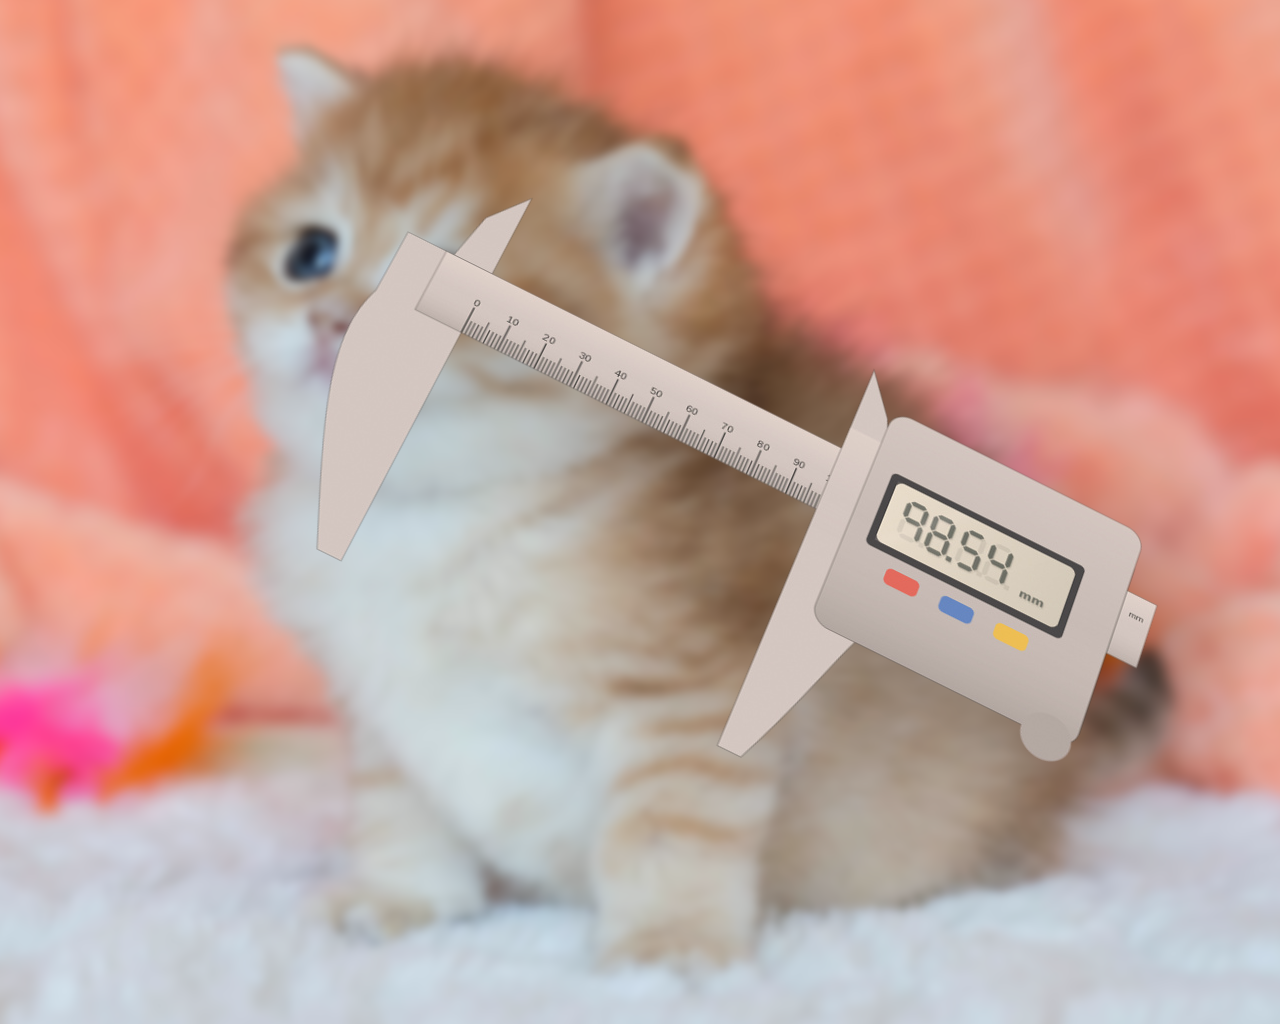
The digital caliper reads 98.54 mm
